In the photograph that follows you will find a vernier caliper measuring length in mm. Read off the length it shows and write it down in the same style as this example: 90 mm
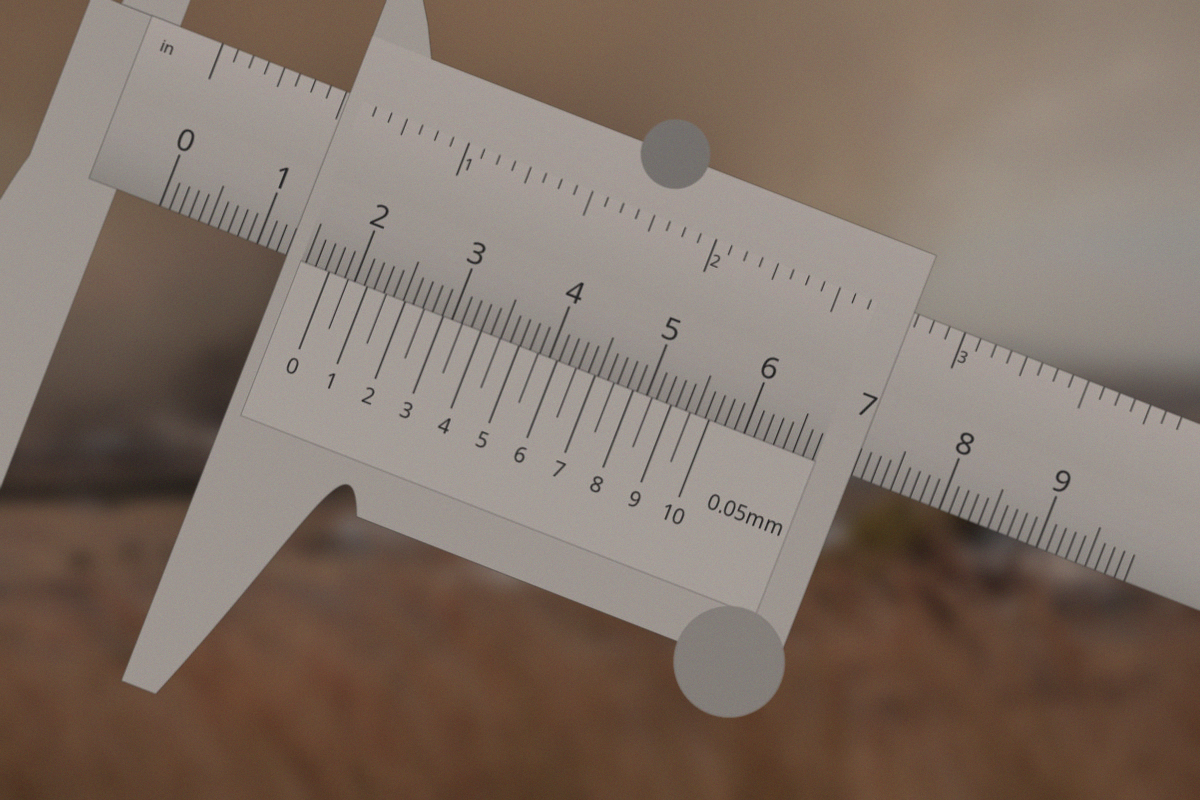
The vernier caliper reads 17.4 mm
